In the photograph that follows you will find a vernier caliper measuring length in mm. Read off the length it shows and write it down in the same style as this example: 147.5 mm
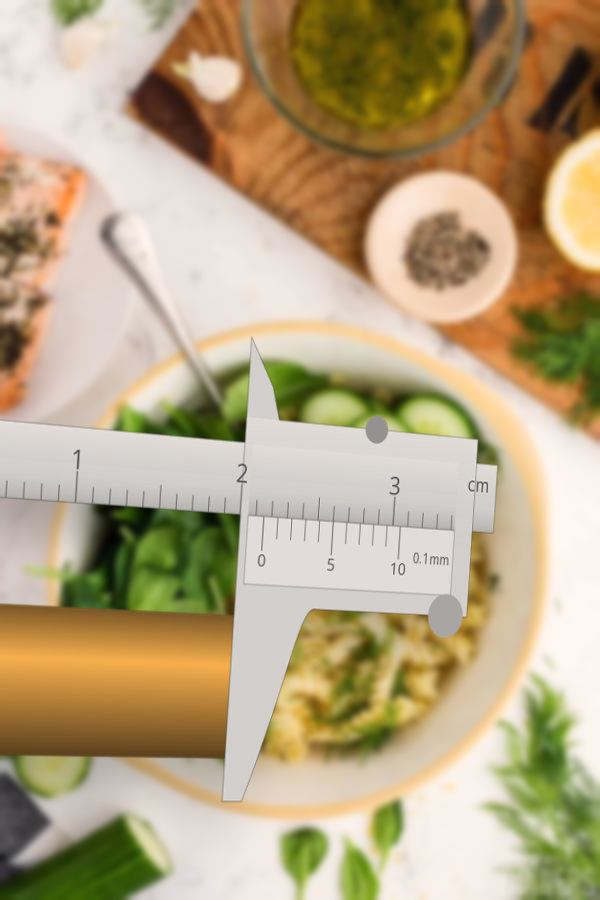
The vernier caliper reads 21.5 mm
